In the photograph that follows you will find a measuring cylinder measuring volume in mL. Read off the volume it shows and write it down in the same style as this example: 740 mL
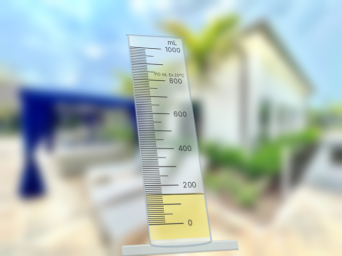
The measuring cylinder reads 150 mL
